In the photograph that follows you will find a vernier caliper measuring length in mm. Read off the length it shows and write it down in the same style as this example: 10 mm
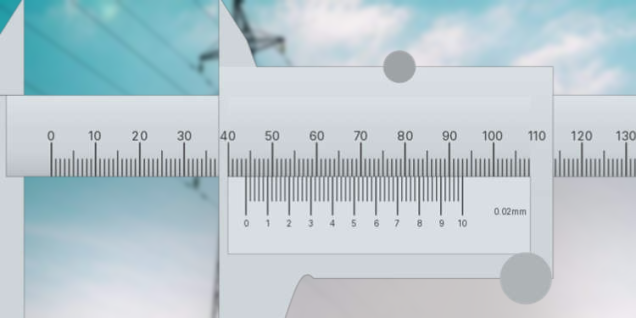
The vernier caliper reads 44.0 mm
